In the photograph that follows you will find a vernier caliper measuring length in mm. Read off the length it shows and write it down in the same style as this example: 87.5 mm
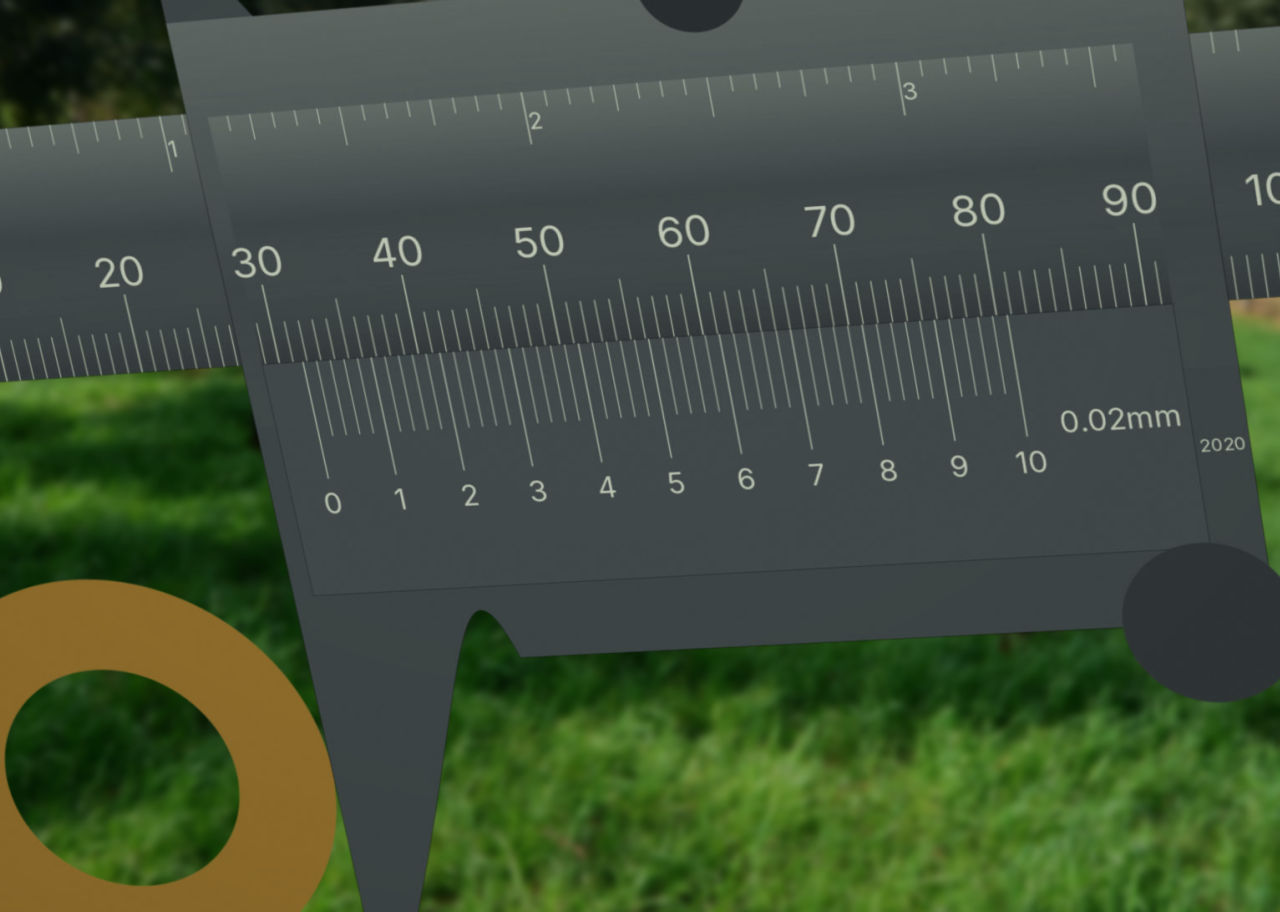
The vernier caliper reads 31.7 mm
